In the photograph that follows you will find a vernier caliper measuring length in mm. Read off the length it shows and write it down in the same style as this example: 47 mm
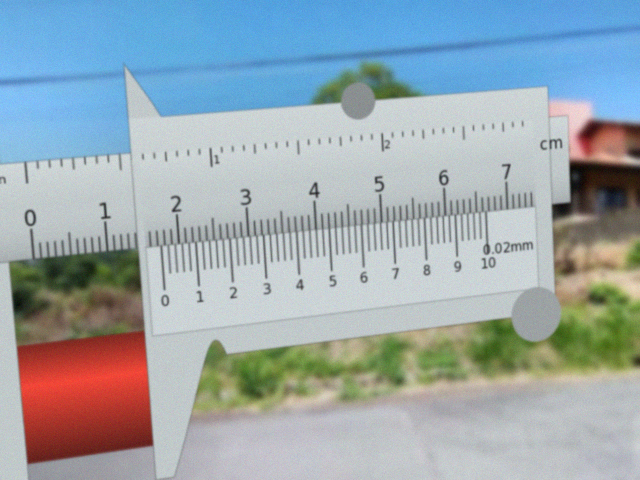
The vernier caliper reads 17.5 mm
